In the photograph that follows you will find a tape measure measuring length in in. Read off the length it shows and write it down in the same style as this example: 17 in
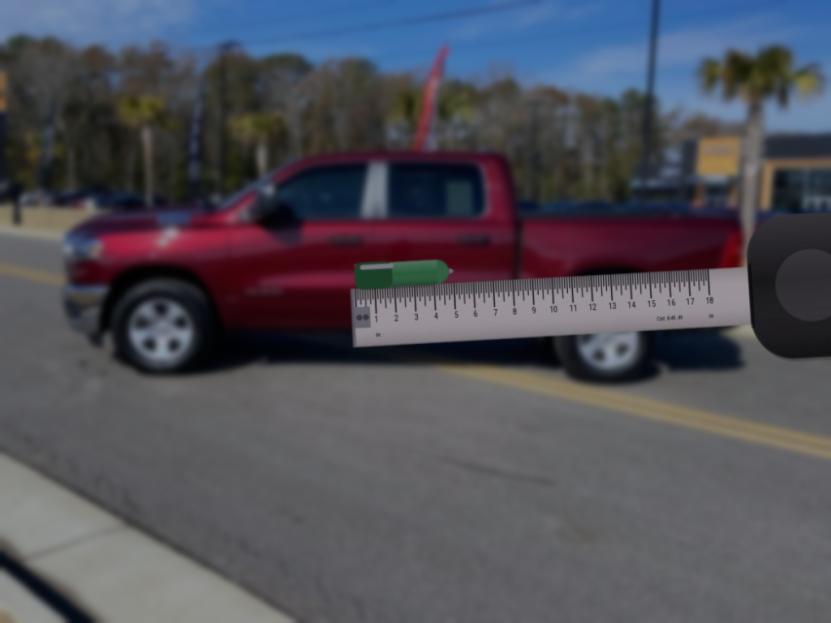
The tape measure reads 5 in
